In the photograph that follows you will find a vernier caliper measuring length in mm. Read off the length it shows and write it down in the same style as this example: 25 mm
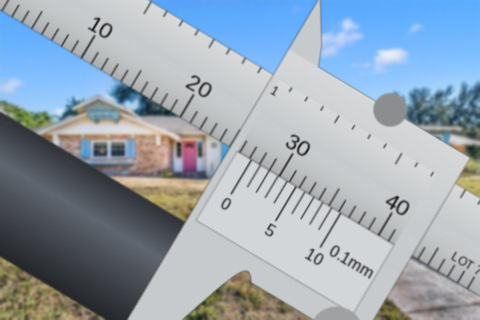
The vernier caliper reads 27.2 mm
